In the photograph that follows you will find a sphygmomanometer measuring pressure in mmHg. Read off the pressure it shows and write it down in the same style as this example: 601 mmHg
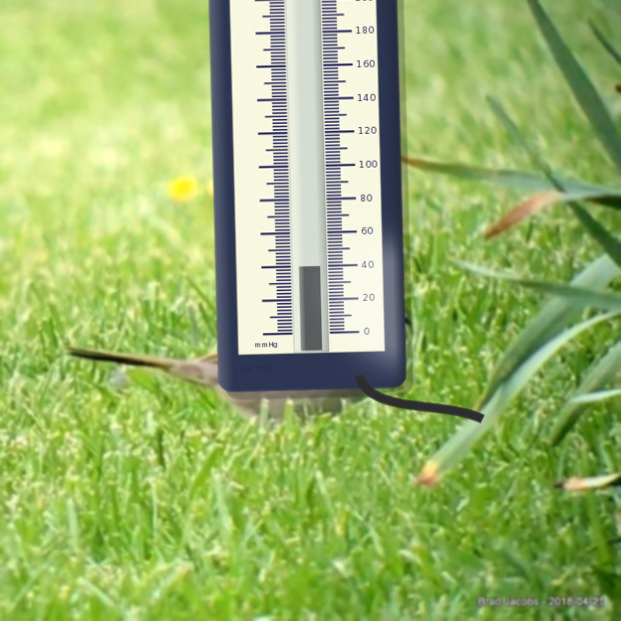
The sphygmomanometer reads 40 mmHg
